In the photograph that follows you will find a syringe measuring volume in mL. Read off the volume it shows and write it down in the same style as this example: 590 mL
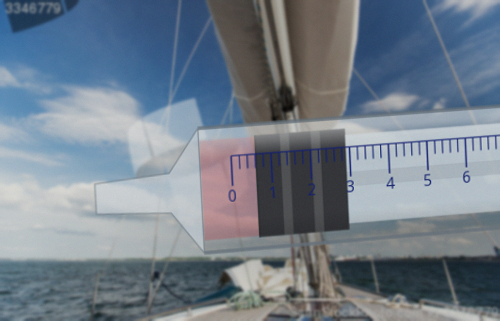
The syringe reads 0.6 mL
